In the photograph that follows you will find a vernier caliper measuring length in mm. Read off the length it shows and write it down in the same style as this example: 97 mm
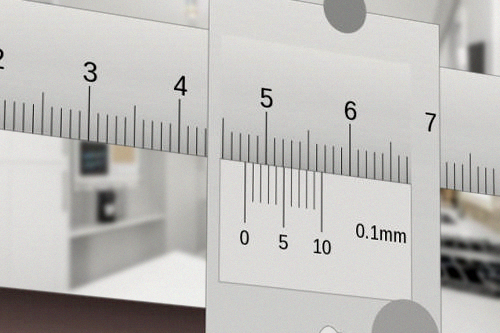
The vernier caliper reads 47.6 mm
